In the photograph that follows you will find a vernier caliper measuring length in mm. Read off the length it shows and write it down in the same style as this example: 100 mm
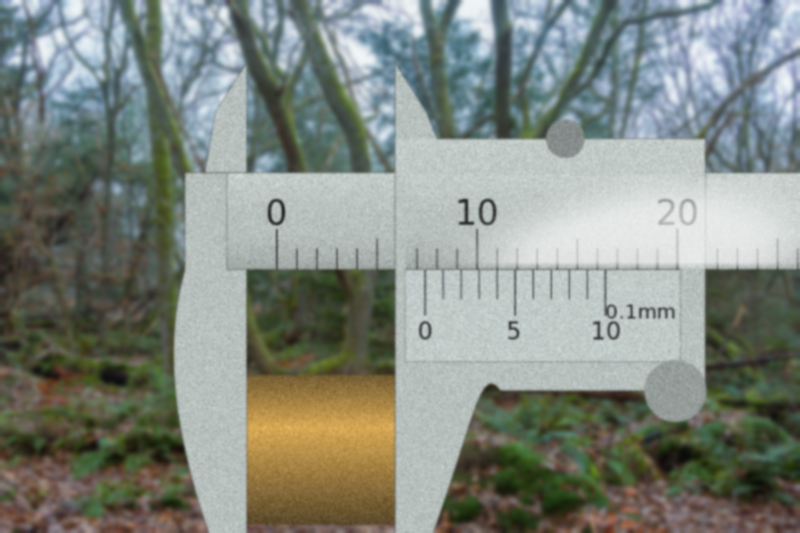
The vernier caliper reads 7.4 mm
